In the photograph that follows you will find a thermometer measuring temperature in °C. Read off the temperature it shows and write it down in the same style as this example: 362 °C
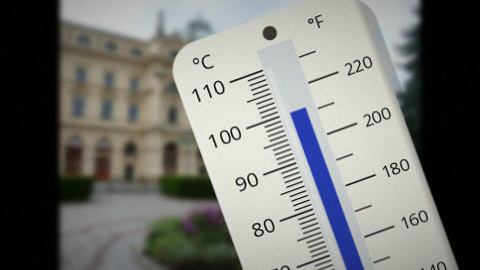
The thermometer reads 100 °C
